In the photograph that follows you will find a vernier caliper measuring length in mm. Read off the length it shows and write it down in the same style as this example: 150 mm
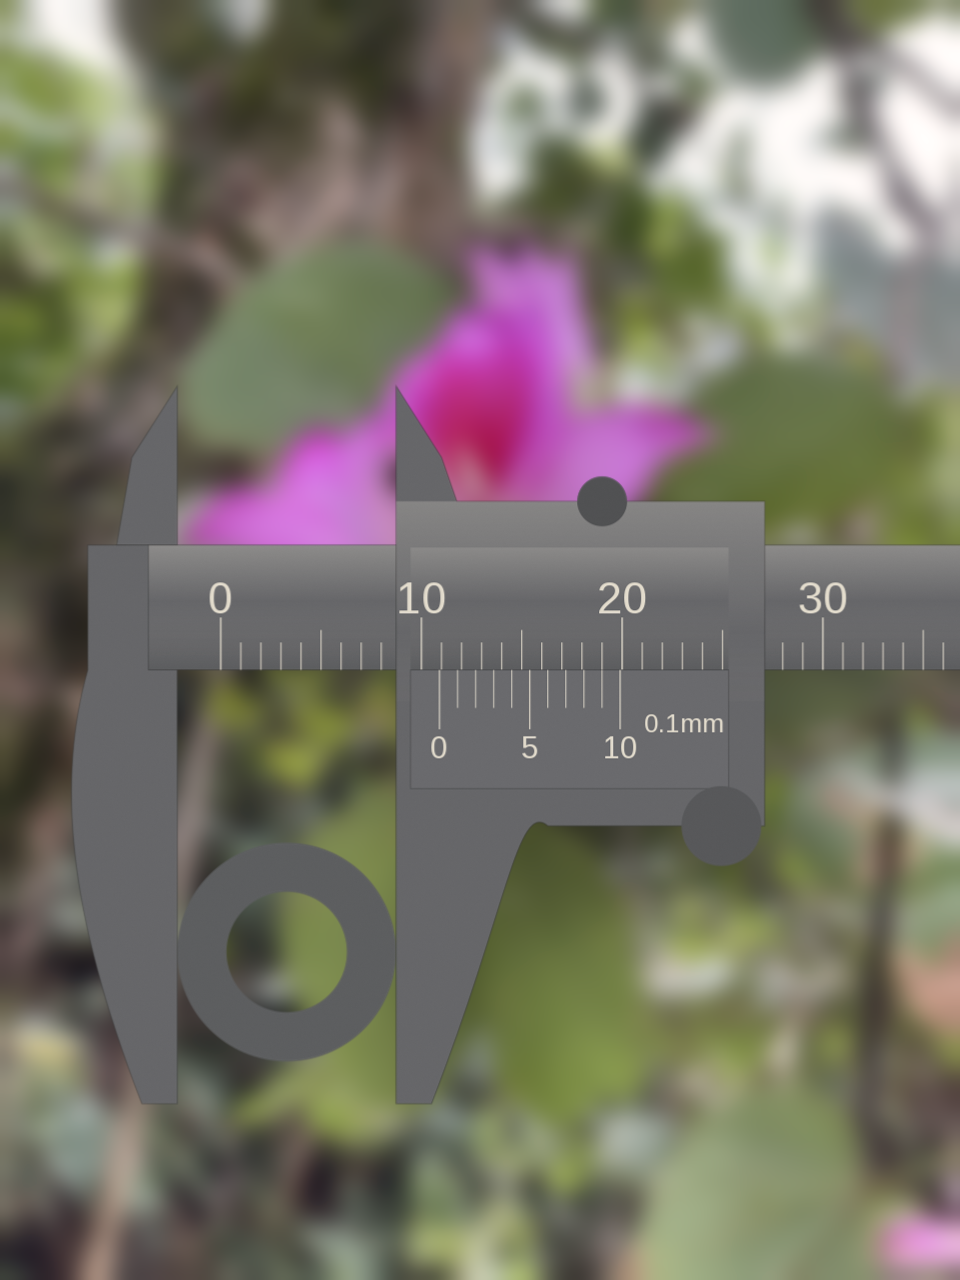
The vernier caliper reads 10.9 mm
